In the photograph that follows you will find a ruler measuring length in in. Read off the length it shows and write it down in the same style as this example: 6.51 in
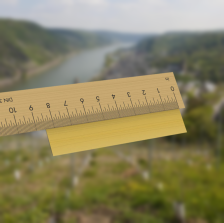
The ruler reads 8.5 in
